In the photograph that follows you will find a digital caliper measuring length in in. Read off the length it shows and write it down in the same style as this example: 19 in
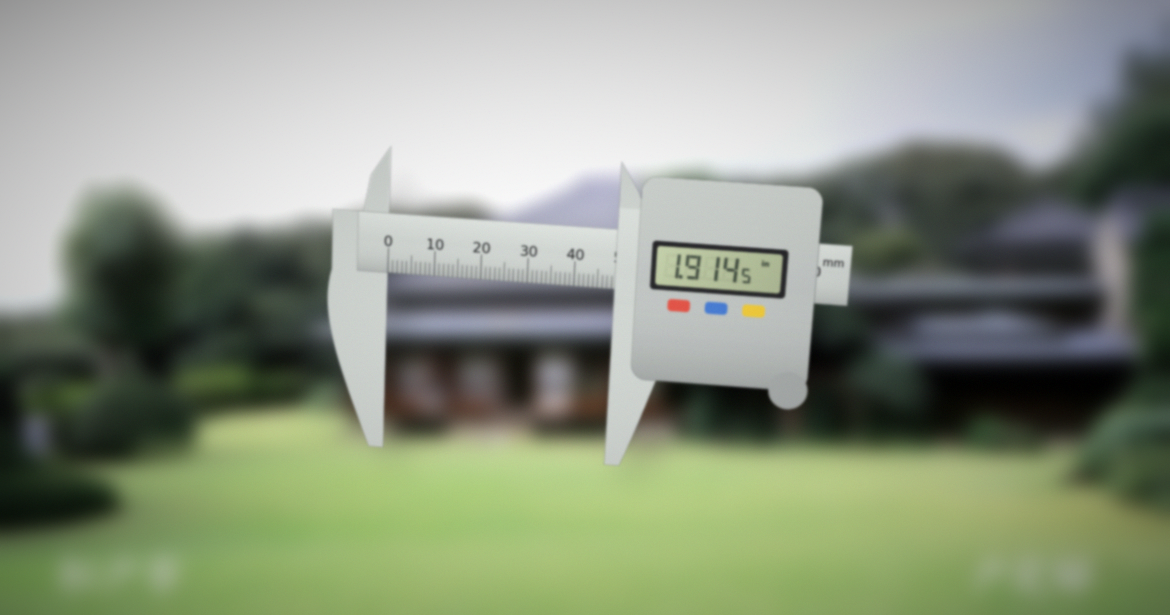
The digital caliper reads 1.9145 in
